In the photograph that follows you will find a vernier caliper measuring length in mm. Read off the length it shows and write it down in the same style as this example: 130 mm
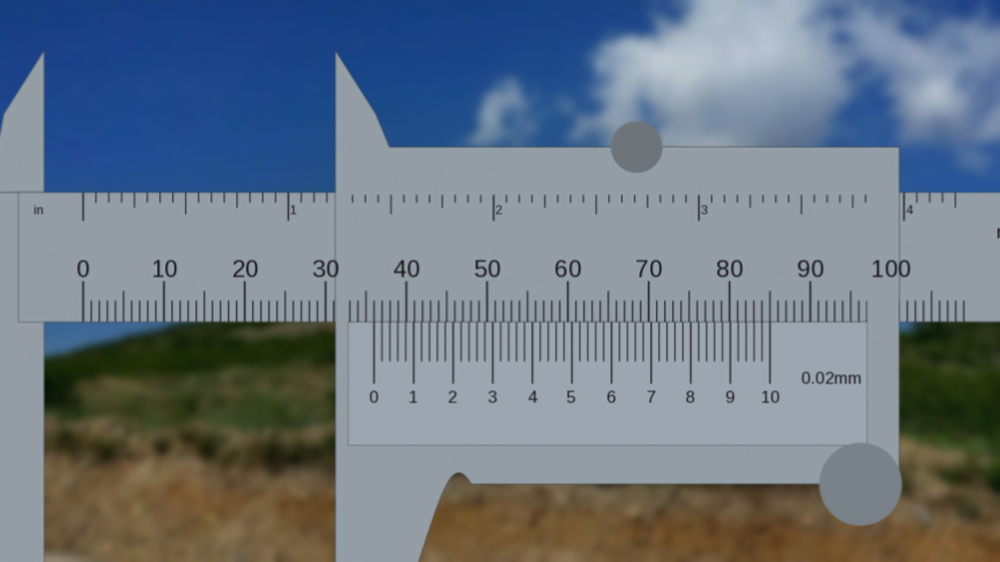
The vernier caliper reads 36.0 mm
